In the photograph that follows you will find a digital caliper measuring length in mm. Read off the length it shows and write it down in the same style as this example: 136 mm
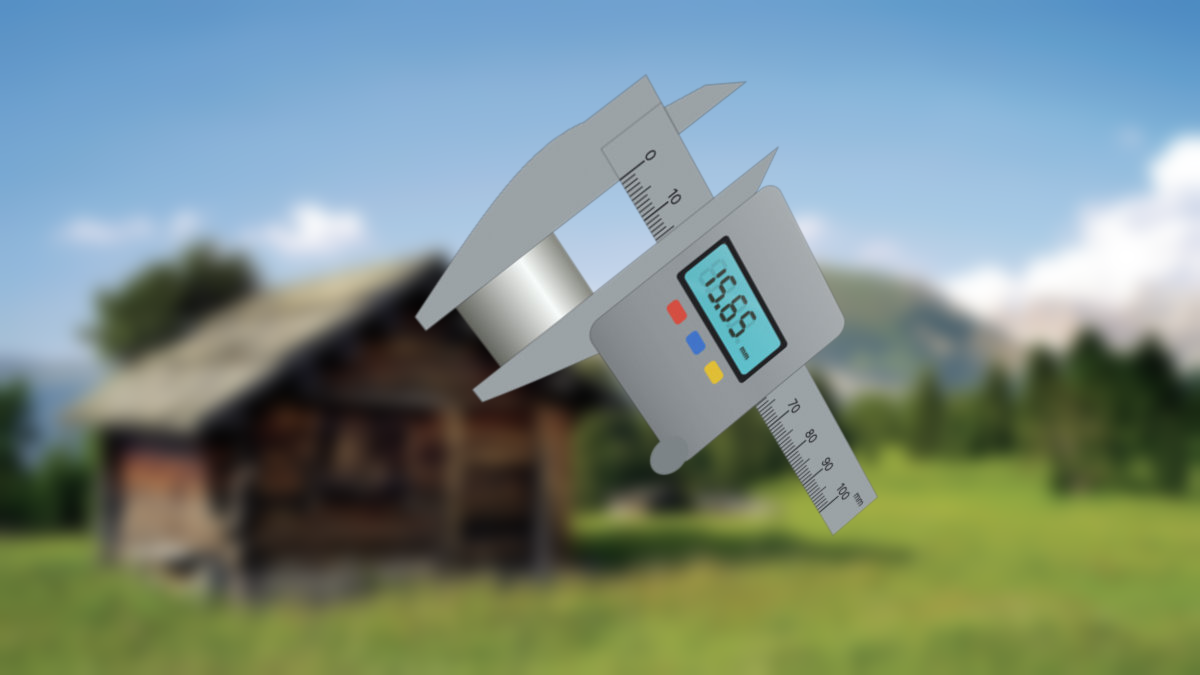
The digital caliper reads 15.65 mm
